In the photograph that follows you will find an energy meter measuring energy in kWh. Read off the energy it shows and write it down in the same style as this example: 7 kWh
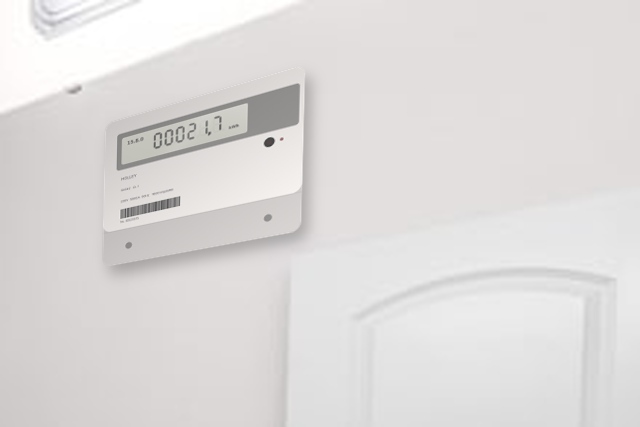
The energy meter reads 21.7 kWh
